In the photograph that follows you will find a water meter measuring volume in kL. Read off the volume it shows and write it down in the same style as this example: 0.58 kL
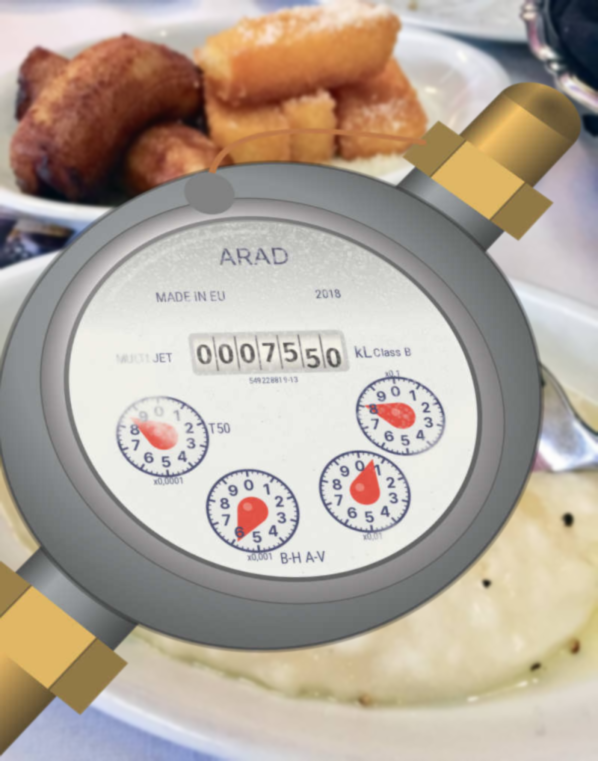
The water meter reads 7549.8058 kL
